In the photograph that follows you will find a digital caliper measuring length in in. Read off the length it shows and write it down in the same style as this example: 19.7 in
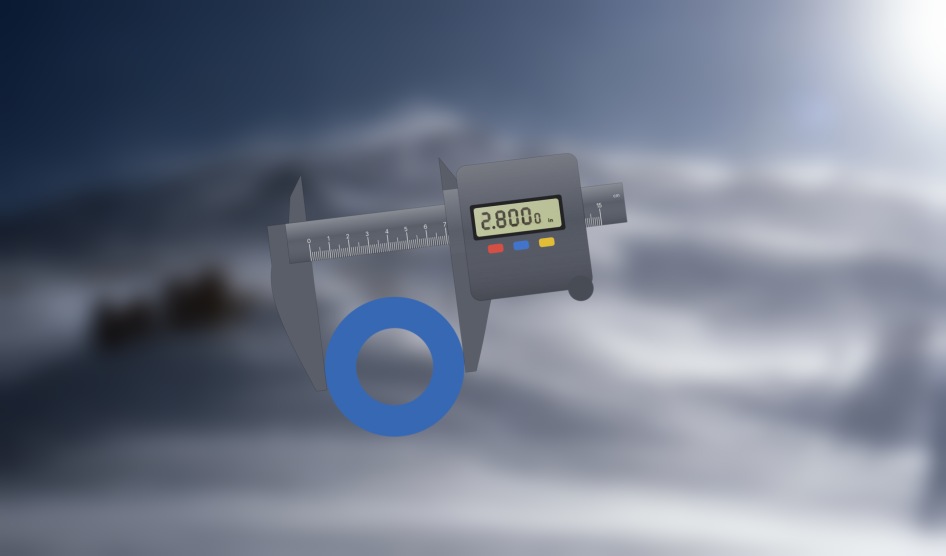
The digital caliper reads 2.8000 in
